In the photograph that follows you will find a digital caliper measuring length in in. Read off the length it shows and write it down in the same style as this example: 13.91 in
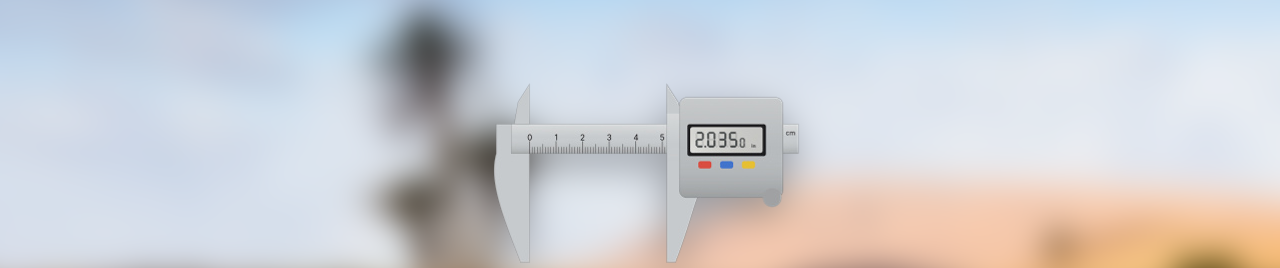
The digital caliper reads 2.0350 in
